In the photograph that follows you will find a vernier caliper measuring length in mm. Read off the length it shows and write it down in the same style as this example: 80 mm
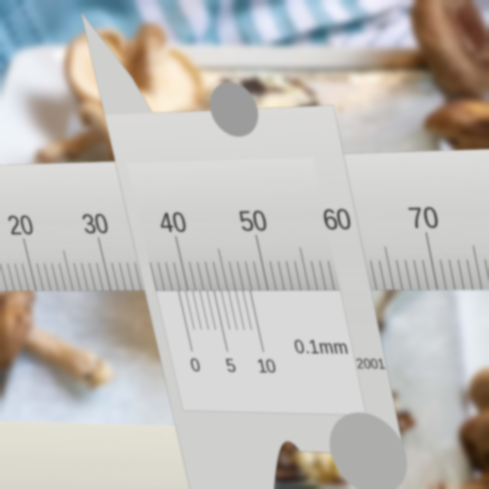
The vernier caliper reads 38.8 mm
